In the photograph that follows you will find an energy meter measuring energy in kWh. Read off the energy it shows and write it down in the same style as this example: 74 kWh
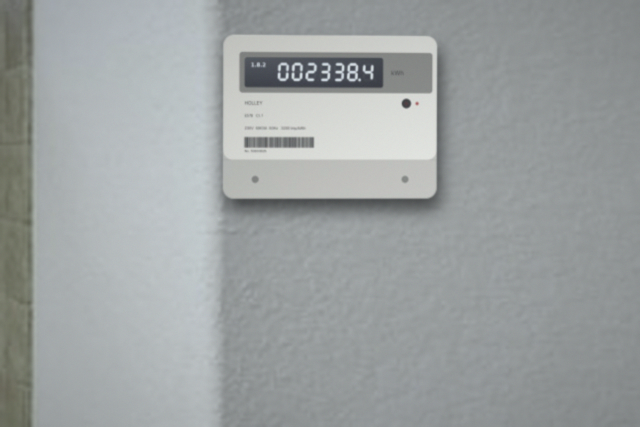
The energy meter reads 2338.4 kWh
